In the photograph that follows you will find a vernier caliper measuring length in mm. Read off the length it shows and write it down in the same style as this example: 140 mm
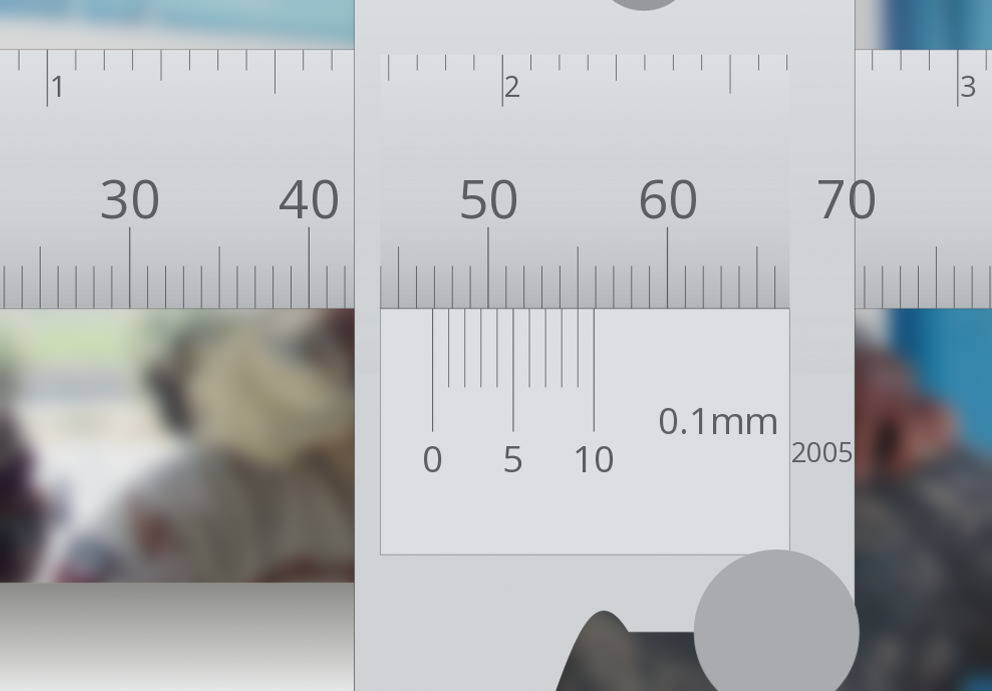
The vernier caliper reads 46.9 mm
